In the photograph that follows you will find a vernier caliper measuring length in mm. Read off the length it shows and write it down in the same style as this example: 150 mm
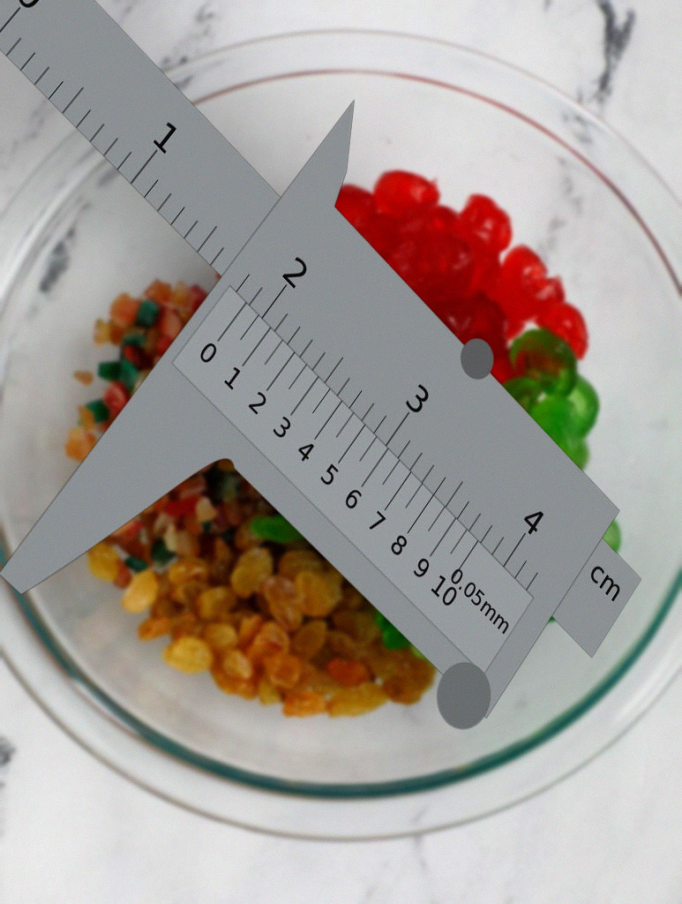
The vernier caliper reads 18.8 mm
